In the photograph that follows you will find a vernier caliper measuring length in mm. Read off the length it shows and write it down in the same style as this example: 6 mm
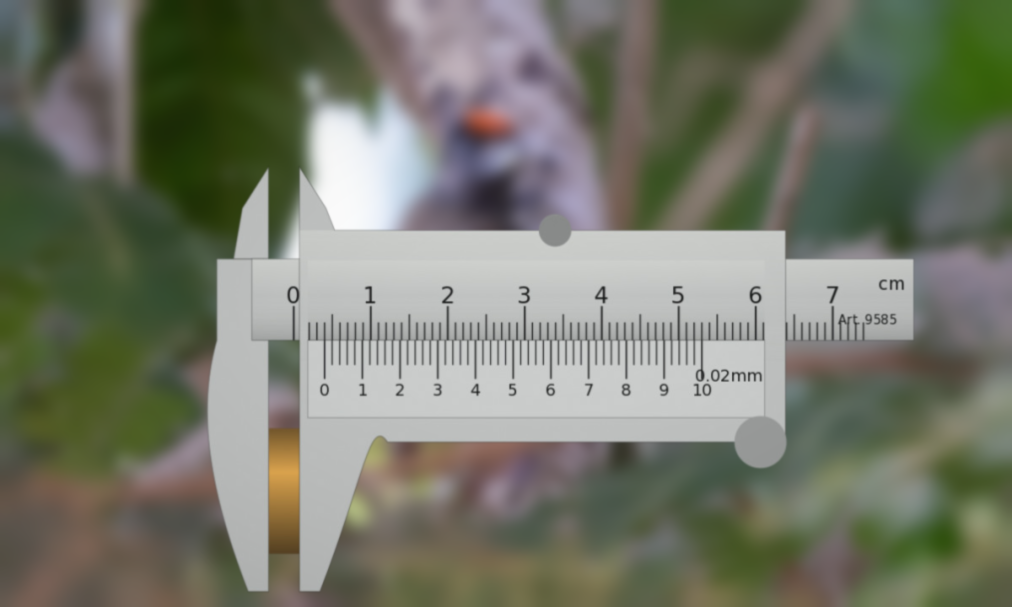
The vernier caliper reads 4.0 mm
